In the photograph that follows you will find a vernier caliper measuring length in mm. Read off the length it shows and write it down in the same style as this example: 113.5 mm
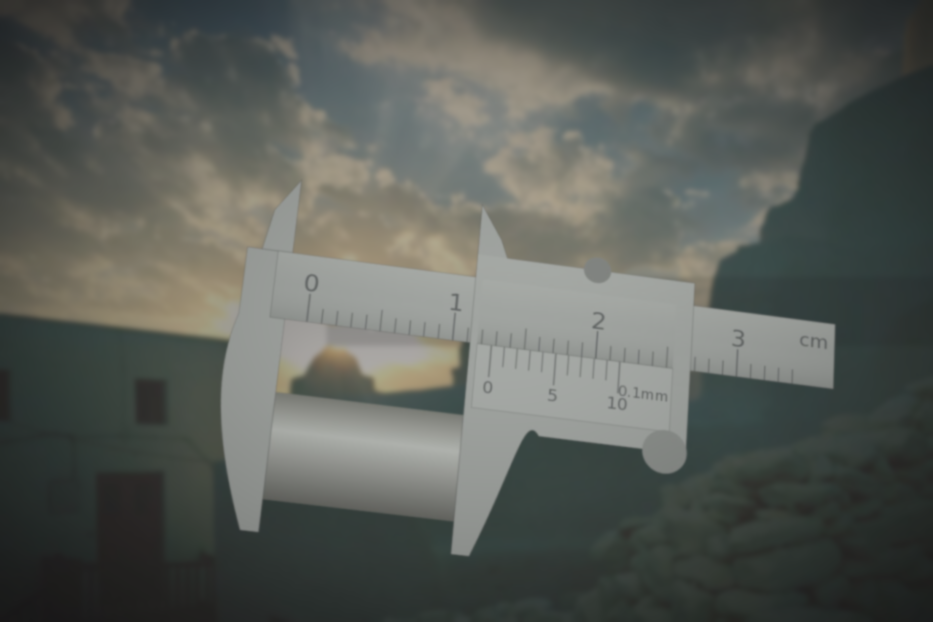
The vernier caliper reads 12.7 mm
